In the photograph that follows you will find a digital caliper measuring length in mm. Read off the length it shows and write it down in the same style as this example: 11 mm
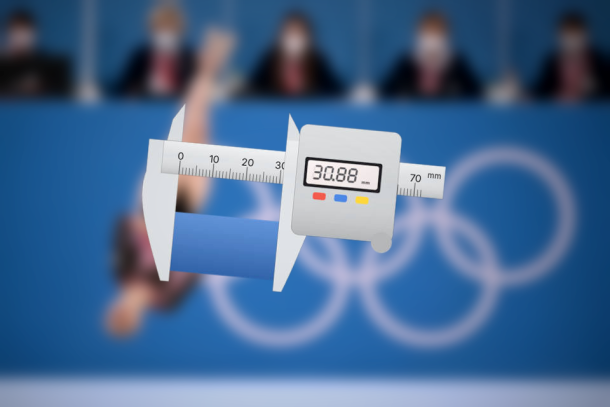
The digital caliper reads 30.88 mm
